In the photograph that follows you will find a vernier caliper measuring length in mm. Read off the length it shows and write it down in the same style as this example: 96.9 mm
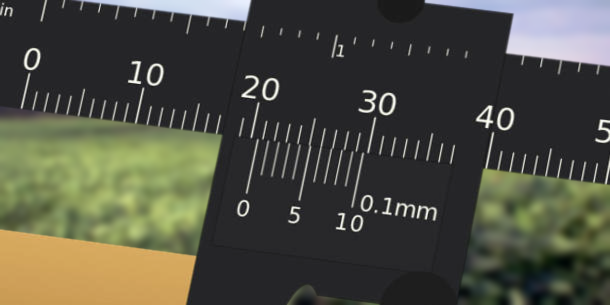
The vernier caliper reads 20.6 mm
